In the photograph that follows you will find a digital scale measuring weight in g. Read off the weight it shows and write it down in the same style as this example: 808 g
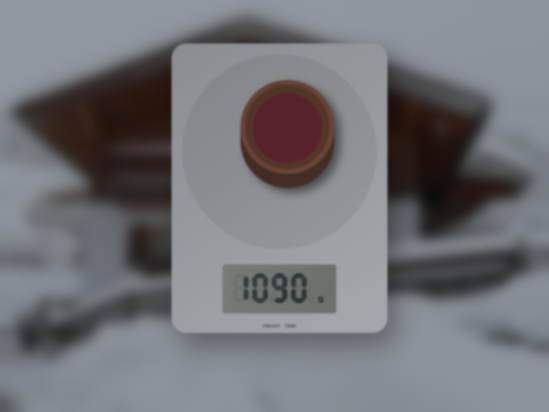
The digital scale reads 1090 g
